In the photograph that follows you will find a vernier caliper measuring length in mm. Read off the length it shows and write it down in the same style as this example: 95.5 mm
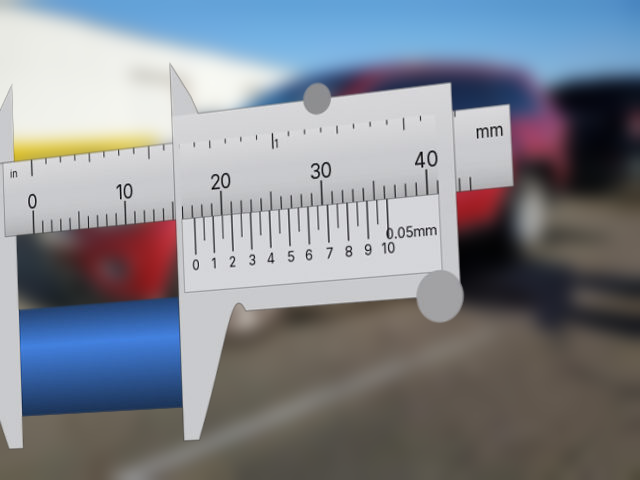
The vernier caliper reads 17.2 mm
